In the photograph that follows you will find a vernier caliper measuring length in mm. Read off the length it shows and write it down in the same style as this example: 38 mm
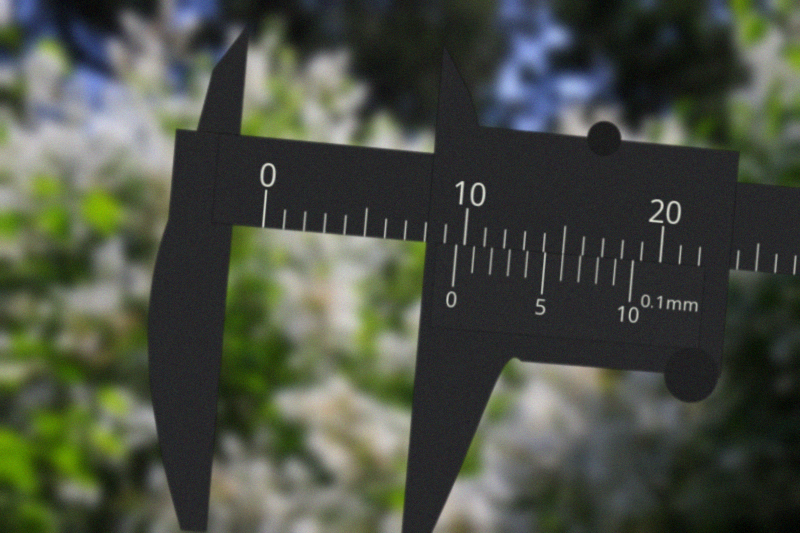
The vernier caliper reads 9.6 mm
